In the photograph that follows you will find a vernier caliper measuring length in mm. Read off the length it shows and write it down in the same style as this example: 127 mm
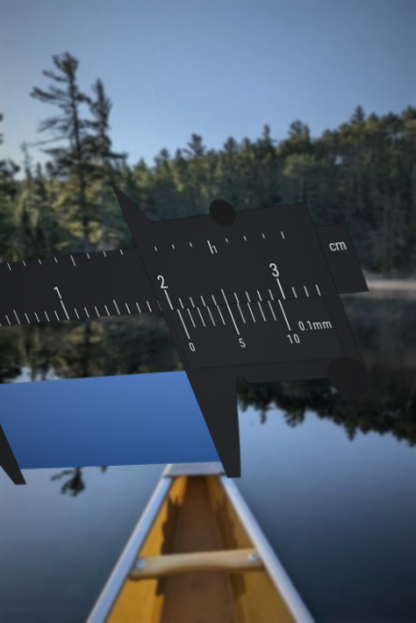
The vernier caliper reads 20.5 mm
